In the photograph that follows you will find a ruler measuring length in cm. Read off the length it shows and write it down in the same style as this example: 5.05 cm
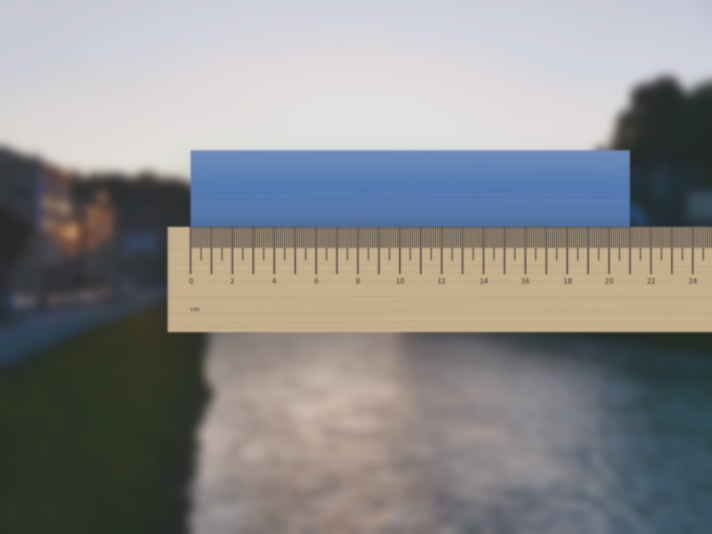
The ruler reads 21 cm
